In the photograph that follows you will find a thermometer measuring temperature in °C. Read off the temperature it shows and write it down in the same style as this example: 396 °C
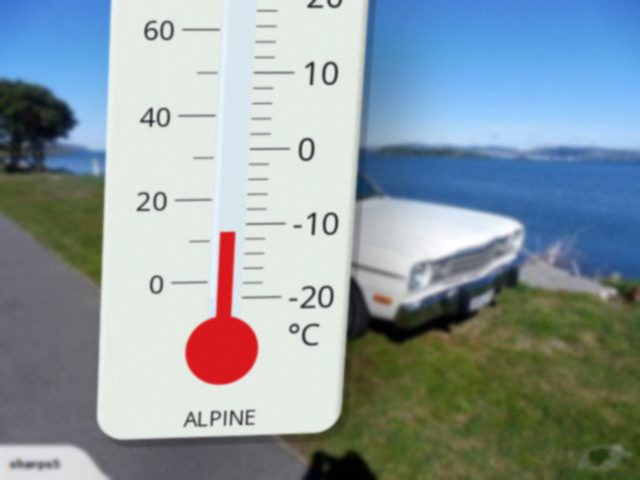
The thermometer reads -11 °C
